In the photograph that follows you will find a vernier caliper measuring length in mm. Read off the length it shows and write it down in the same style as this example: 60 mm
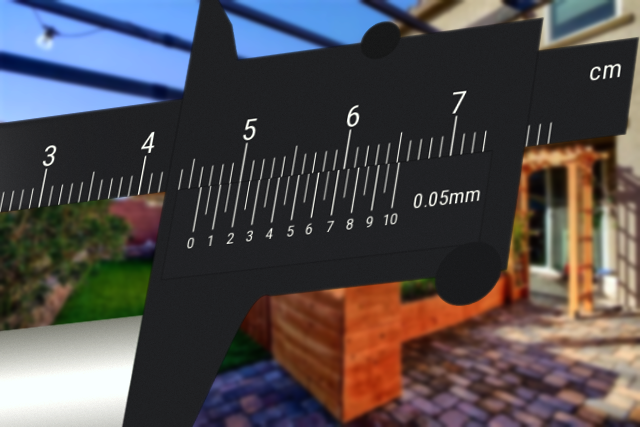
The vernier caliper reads 46.2 mm
